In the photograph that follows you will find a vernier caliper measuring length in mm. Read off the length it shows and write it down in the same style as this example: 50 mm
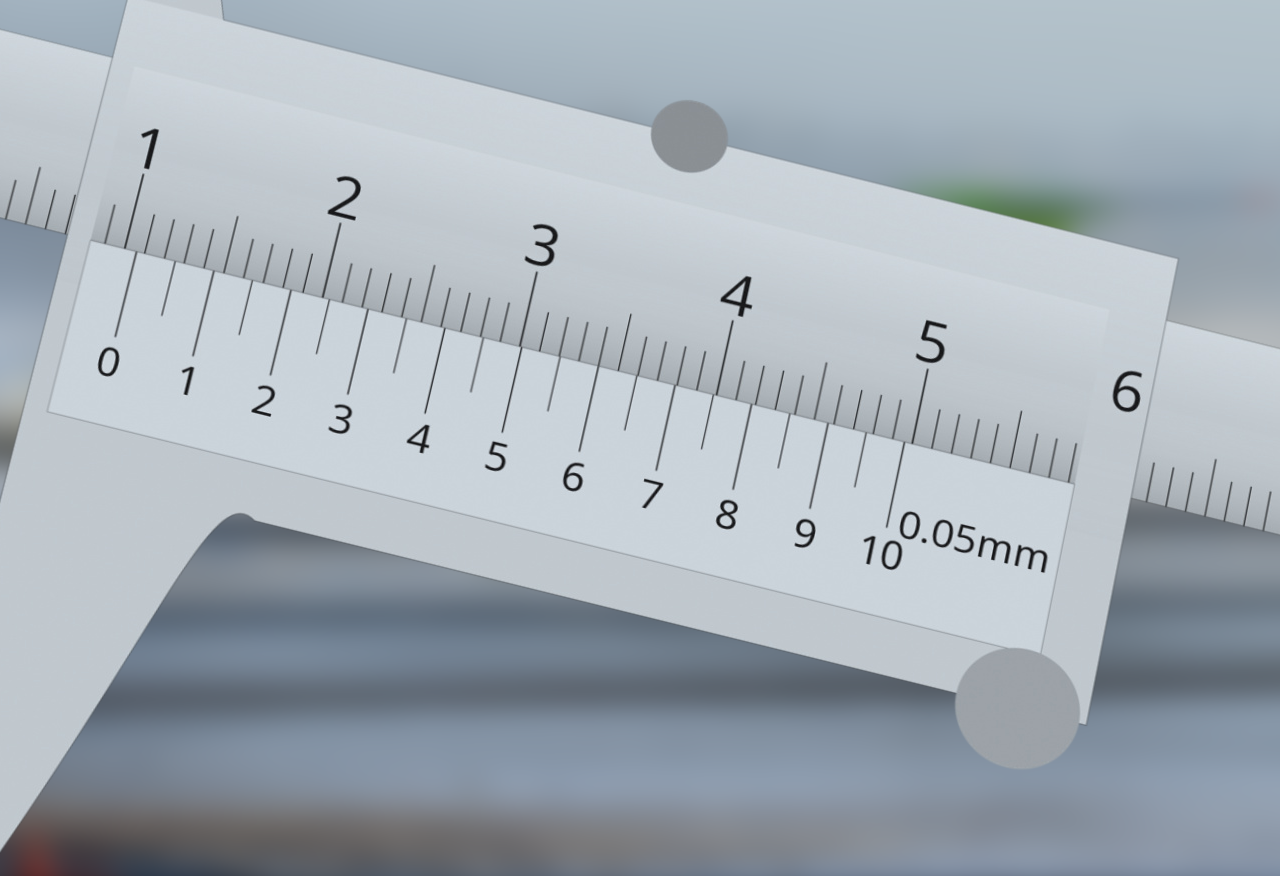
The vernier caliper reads 10.6 mm
